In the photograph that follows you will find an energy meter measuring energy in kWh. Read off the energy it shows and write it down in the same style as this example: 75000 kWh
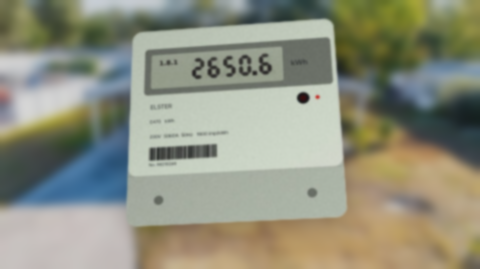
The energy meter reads 2650.6 kWh
